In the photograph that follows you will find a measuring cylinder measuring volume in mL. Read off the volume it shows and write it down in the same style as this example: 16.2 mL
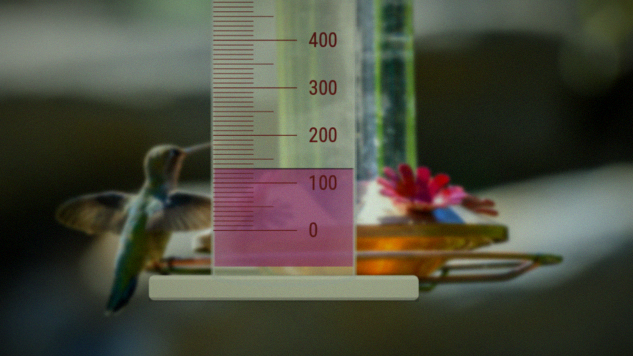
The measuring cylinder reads 130 mL
